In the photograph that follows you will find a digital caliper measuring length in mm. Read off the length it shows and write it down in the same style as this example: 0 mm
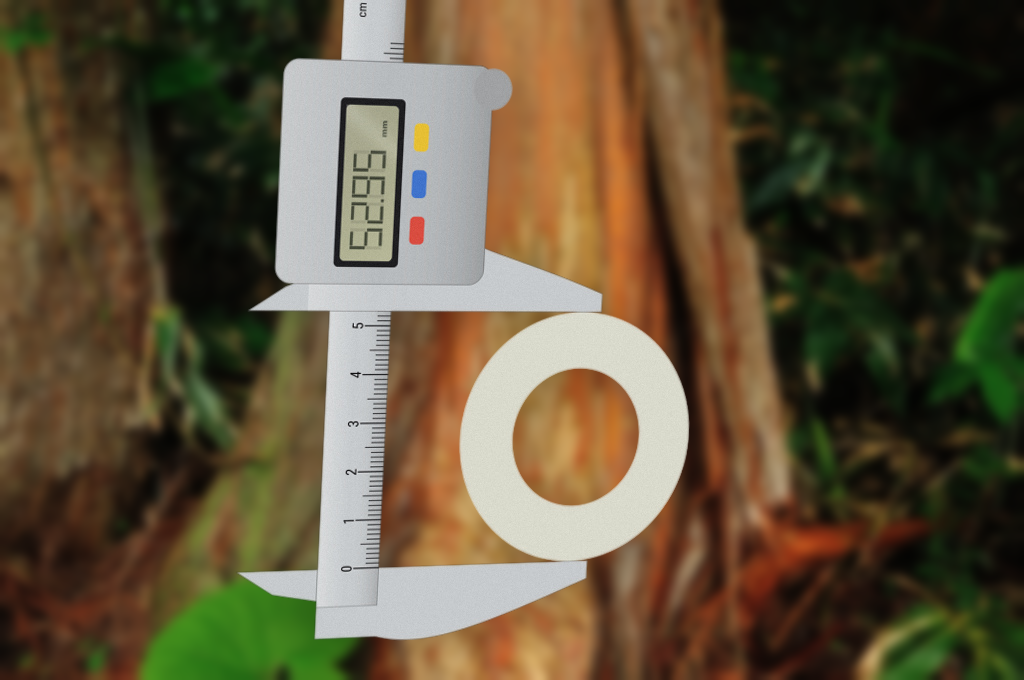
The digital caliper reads 52.95 mm
